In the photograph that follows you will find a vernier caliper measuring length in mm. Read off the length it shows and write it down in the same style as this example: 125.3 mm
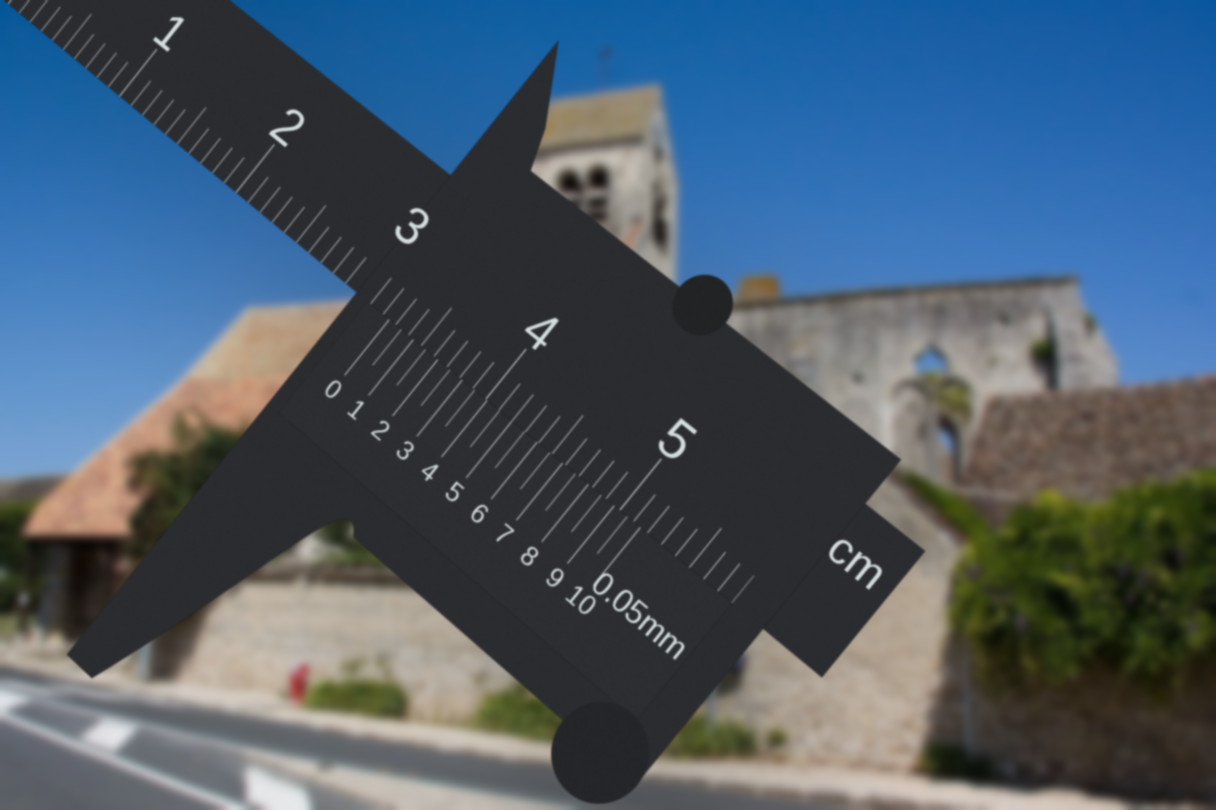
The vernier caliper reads 32.5 mm
